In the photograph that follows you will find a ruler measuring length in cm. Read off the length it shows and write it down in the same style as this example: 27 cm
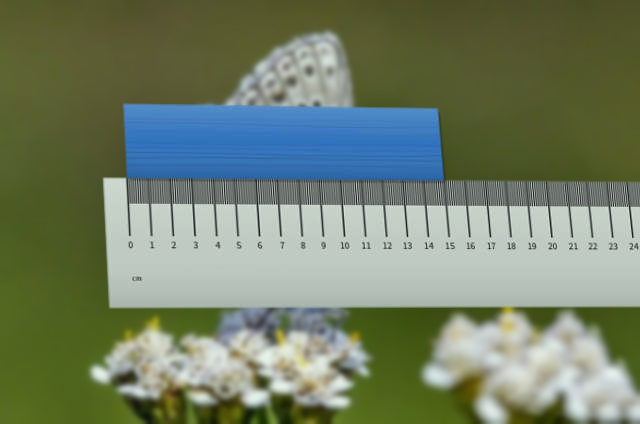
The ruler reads 15 cm
